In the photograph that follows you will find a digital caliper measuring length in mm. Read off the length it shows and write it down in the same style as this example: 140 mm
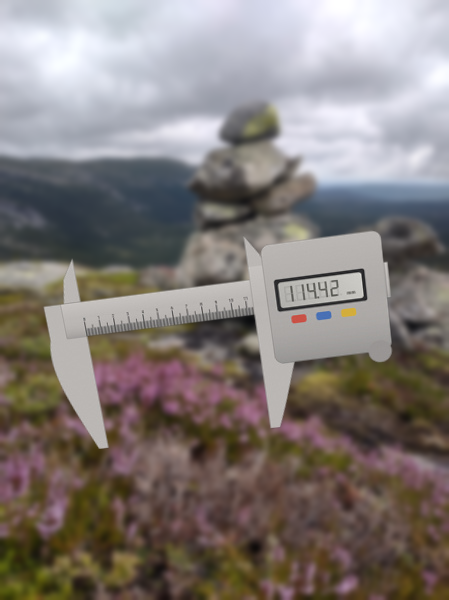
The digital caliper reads 114.42 mm
